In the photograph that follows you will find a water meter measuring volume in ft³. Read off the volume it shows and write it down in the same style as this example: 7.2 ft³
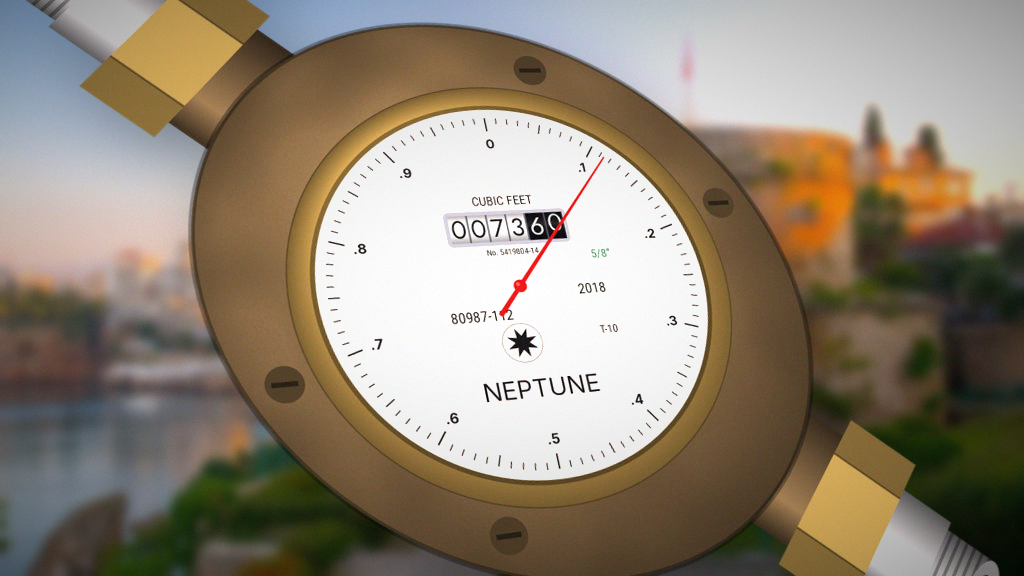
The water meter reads 7360.11 ft³
